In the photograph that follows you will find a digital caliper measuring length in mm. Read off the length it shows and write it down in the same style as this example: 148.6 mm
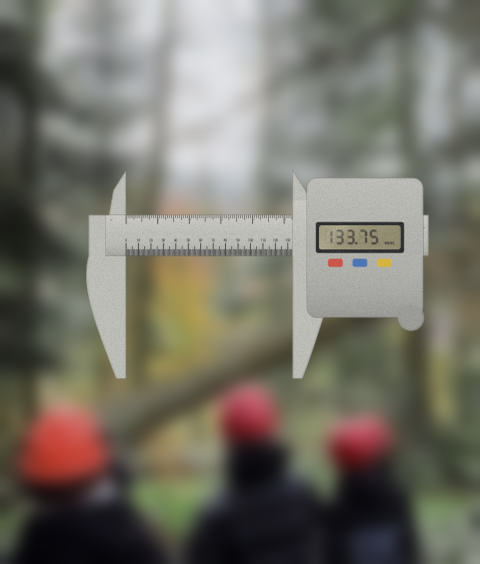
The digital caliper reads 133.75 mm
